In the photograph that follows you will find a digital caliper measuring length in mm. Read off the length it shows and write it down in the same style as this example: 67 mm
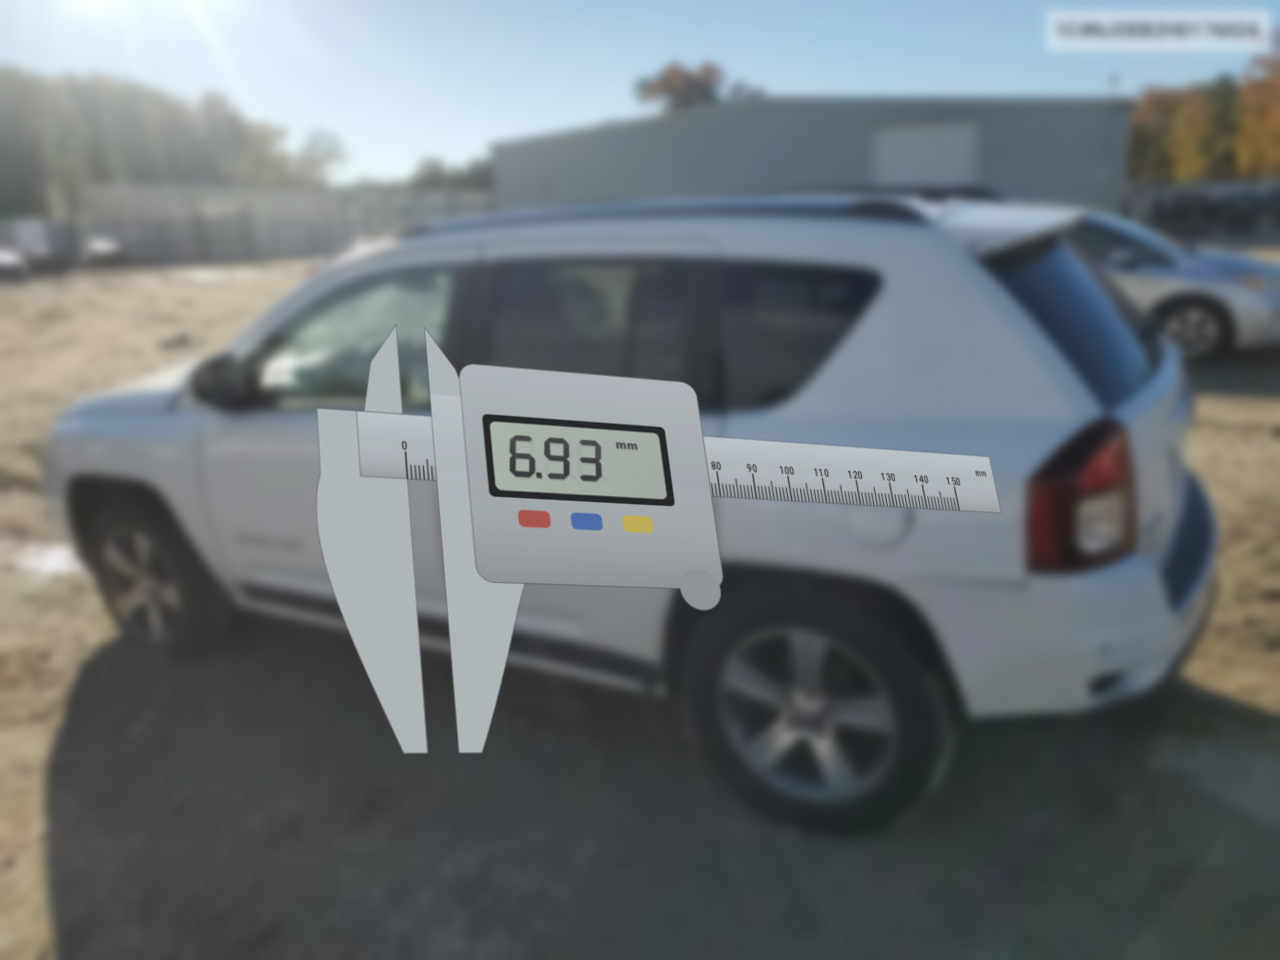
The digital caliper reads 6.93 mm
